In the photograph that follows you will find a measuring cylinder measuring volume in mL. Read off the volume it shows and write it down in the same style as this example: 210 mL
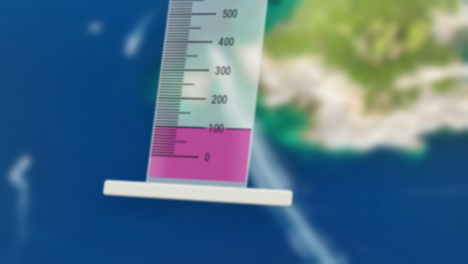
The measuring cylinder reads 100 mL
